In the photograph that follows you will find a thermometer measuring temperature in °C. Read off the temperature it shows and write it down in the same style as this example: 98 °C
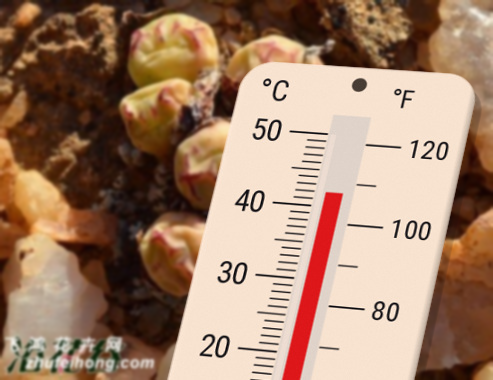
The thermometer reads 42 °C
